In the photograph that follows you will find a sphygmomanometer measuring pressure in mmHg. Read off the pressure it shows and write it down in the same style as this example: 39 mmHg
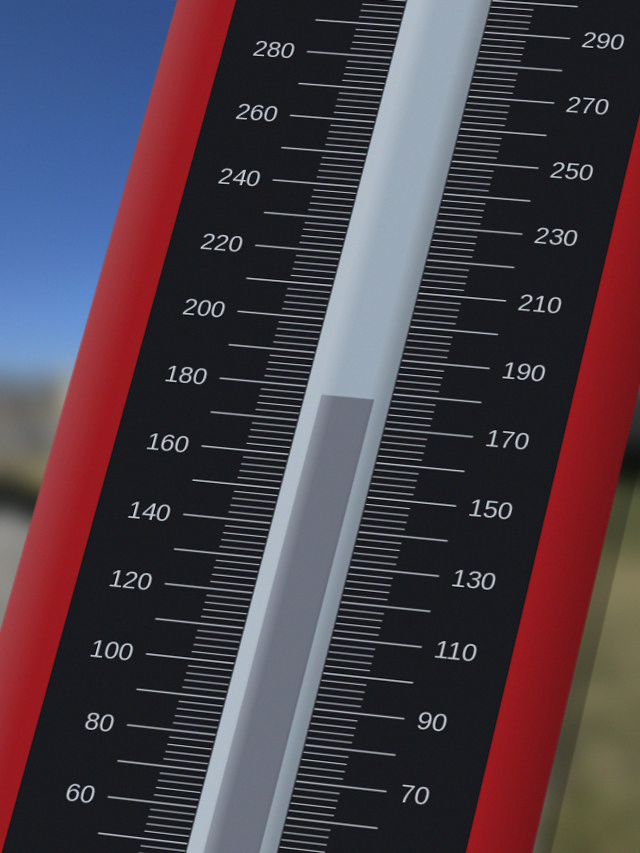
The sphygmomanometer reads 178 mmHg
